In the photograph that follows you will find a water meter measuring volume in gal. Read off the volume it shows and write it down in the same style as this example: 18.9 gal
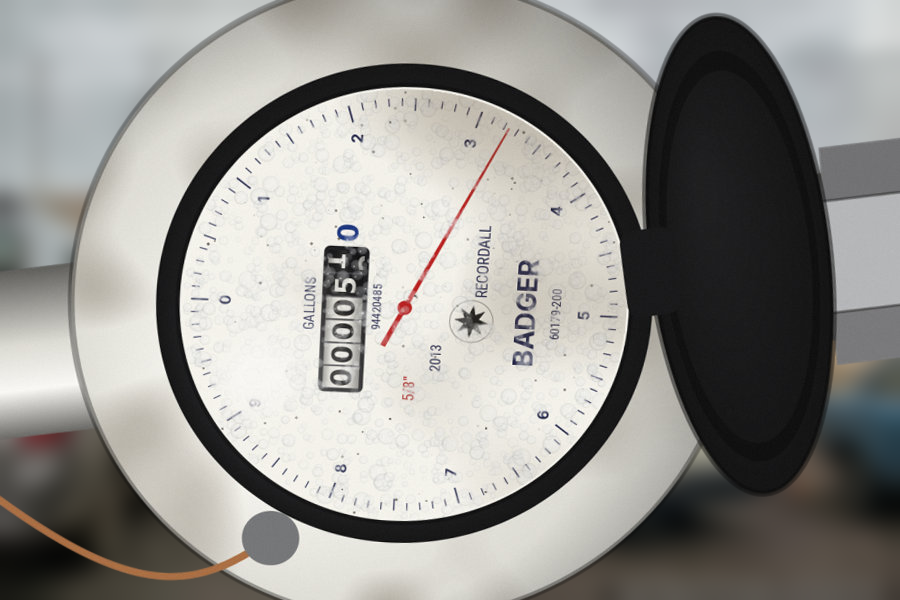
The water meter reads 513.2 gal
